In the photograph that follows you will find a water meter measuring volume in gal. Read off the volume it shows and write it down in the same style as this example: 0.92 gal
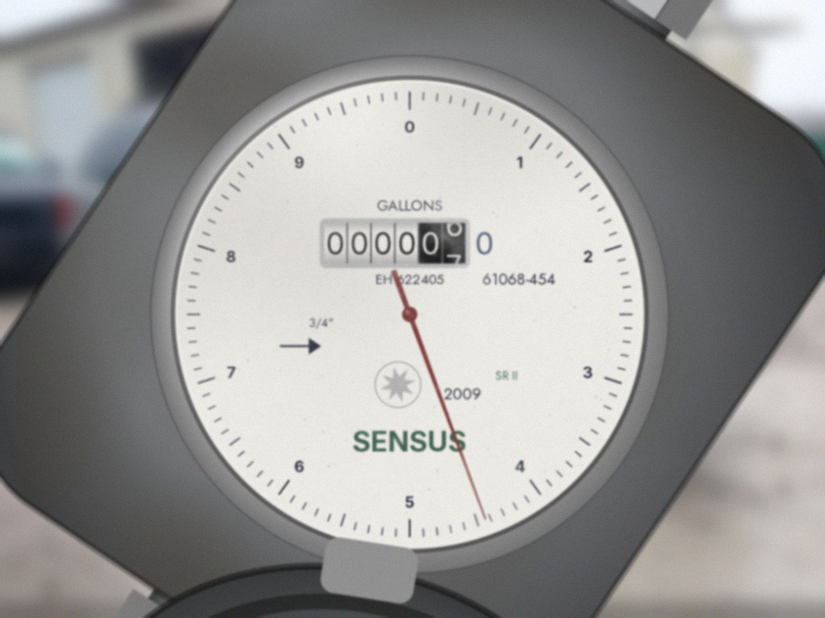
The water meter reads 64.4 gal
